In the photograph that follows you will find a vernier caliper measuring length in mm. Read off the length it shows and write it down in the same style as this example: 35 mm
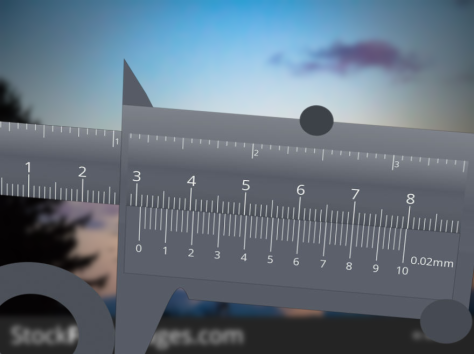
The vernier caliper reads 30.8 mm
